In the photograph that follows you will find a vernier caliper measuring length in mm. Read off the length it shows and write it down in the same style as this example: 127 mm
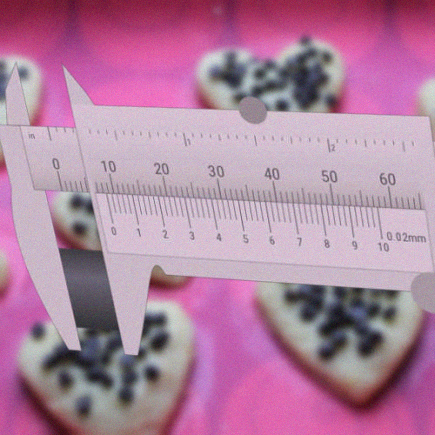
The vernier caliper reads 8.6 mm
